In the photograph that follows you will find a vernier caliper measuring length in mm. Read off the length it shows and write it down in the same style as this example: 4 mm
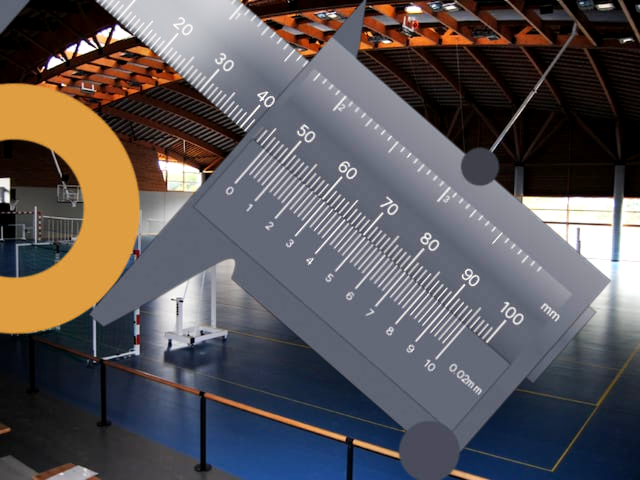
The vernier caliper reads 46.0 mm
